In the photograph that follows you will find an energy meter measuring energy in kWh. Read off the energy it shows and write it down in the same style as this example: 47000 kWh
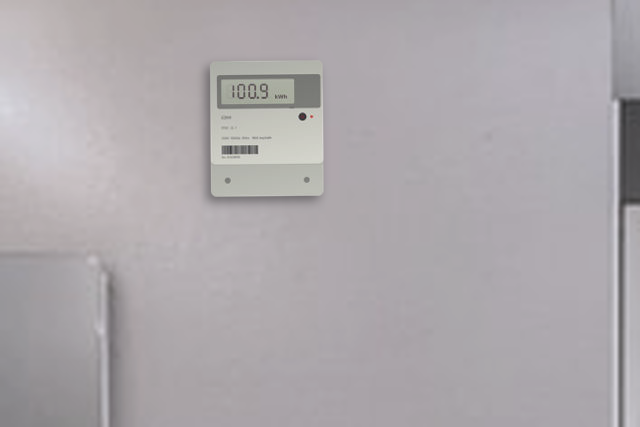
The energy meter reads 100.9 kWh
